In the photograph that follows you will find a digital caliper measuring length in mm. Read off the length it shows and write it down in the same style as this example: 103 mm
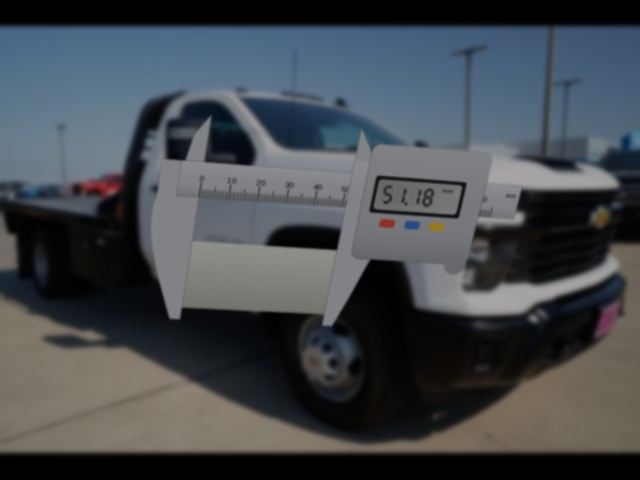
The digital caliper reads 51.18 mm
